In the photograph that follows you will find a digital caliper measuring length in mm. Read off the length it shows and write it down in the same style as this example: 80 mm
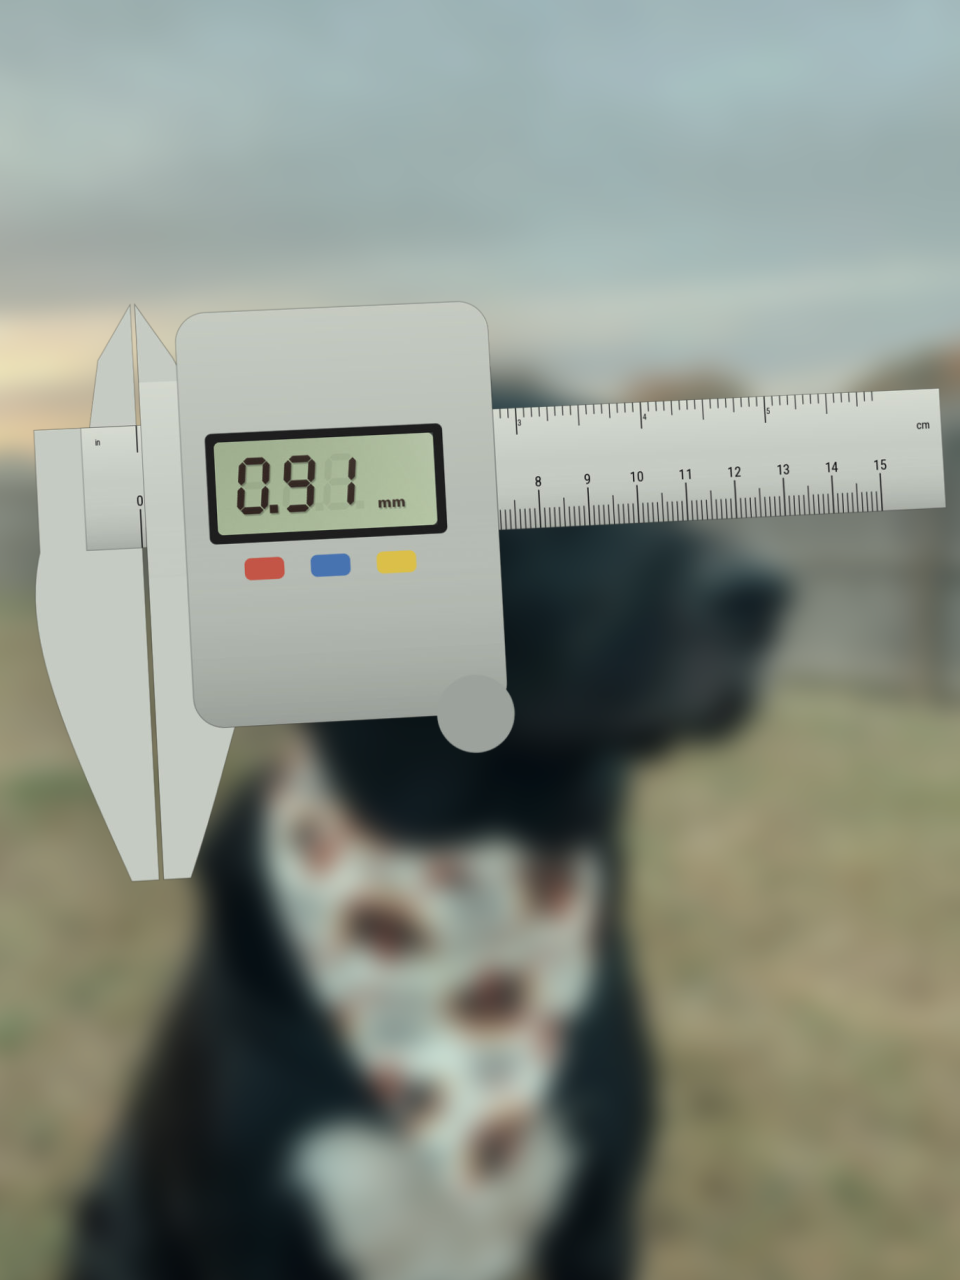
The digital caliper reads 0.91 mm
